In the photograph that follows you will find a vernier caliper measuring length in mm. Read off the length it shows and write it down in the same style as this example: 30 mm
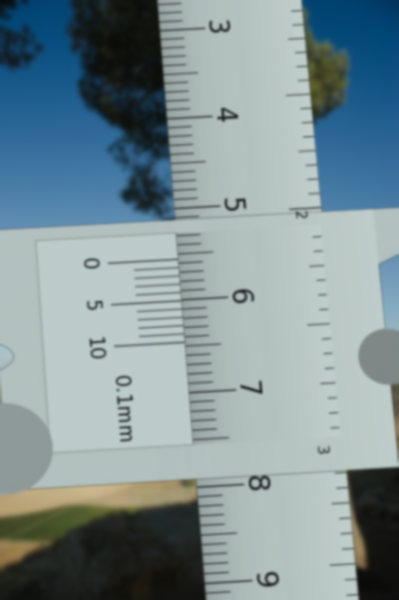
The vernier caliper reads 55.6 mm
